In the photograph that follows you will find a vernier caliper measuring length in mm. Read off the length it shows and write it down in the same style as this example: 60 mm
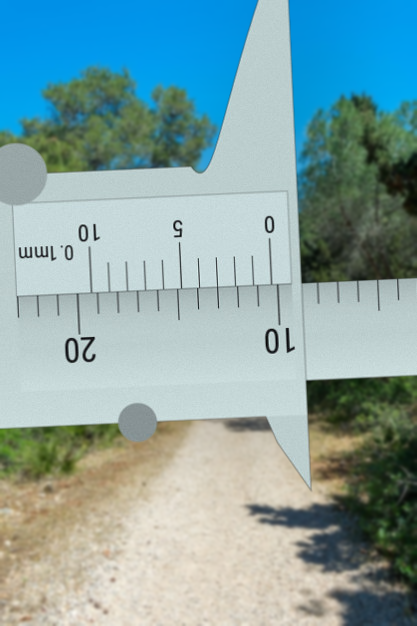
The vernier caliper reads 10.3 mm
